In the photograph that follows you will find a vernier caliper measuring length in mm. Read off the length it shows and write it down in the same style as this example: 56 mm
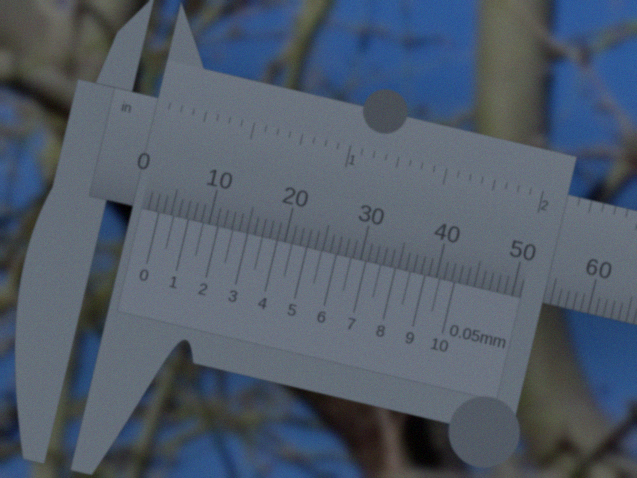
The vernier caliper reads 3.4 mm
